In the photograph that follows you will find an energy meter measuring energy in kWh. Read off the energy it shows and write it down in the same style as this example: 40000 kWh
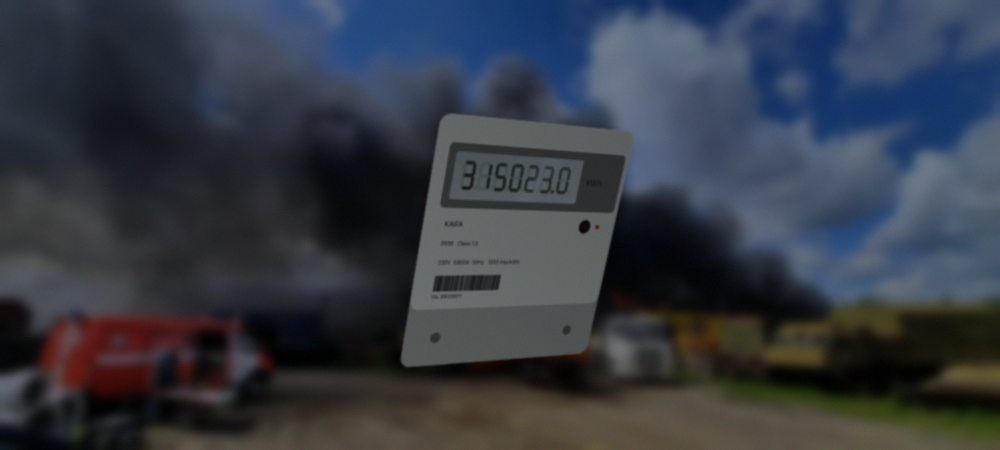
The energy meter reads 315023.0 kWh
